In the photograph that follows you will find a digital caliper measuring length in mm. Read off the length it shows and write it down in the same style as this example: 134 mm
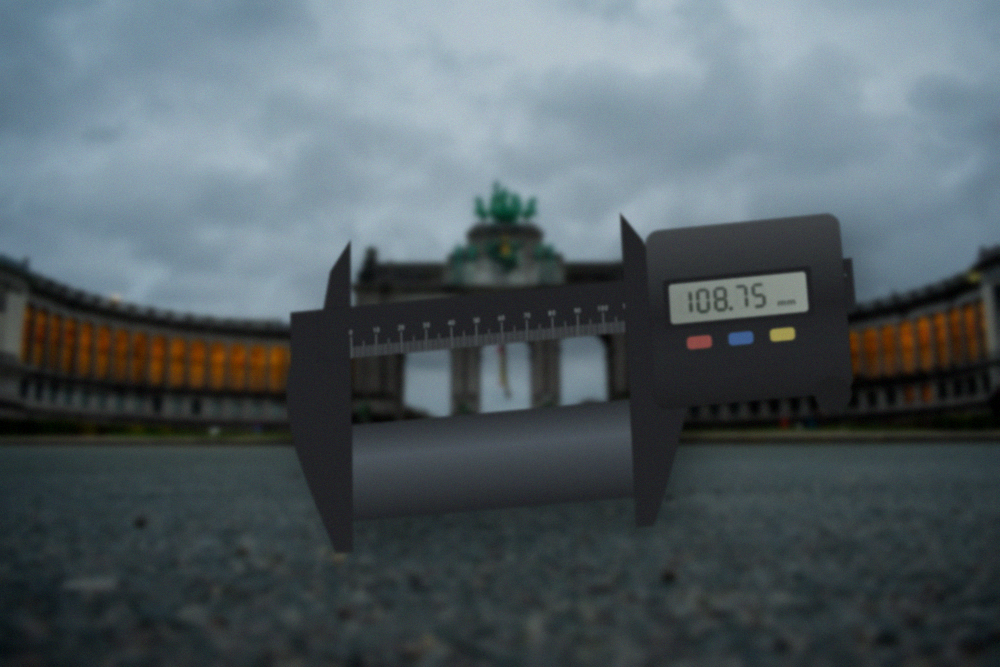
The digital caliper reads 108.75 mm
